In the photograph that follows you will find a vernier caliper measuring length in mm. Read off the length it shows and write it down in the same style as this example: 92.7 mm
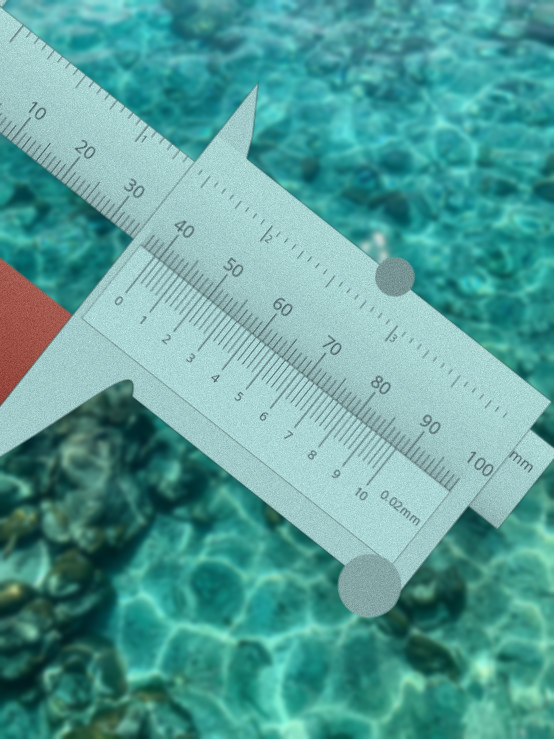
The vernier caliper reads 39.2 mm
